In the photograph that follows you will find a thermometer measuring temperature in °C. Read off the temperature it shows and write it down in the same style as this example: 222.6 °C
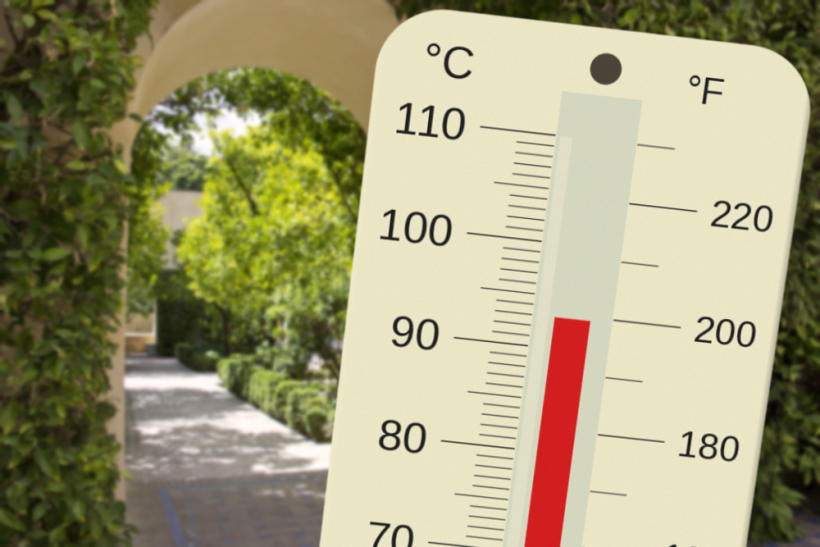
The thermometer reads 93 °C
